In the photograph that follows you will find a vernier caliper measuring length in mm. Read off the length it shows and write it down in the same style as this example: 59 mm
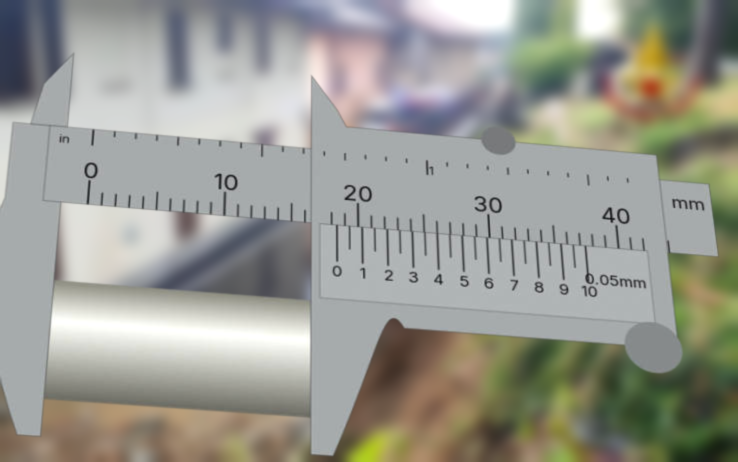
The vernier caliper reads 18.4 mm
